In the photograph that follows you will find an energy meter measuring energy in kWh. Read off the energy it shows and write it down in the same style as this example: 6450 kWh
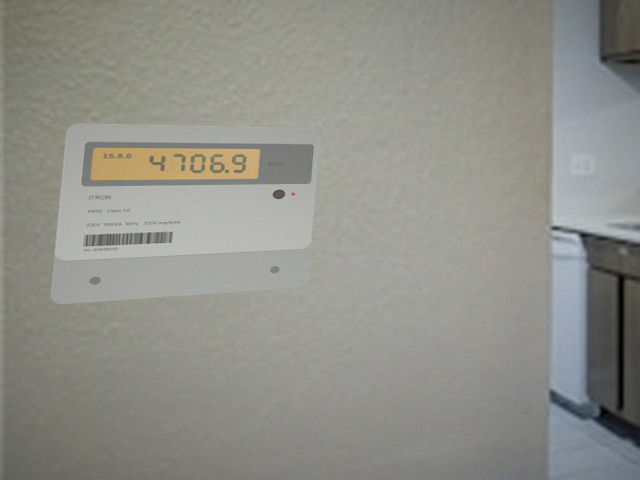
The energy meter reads 4706.9 kWh
